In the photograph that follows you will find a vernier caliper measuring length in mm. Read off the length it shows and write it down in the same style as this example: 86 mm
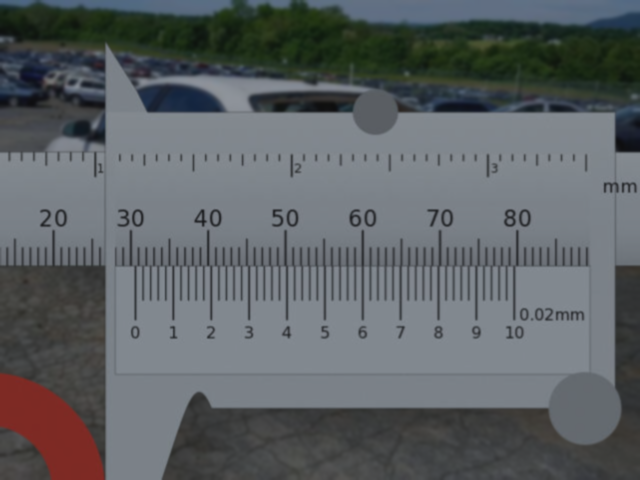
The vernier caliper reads 30.6 mm
